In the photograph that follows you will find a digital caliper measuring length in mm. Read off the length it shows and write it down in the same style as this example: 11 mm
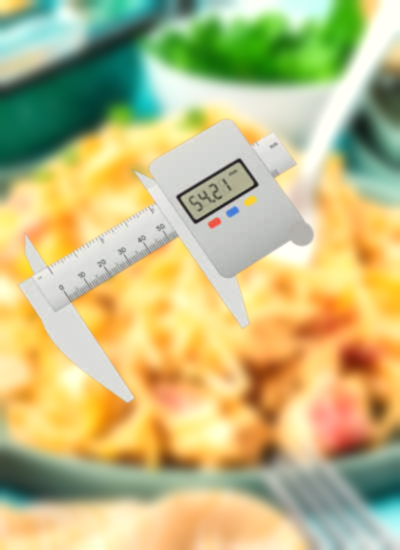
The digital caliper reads 54.21 mm
